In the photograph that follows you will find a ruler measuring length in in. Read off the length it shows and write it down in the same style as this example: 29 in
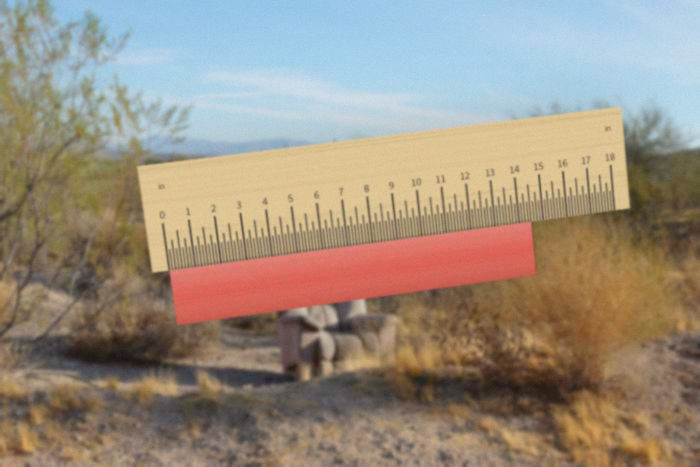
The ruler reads 14.5 in
